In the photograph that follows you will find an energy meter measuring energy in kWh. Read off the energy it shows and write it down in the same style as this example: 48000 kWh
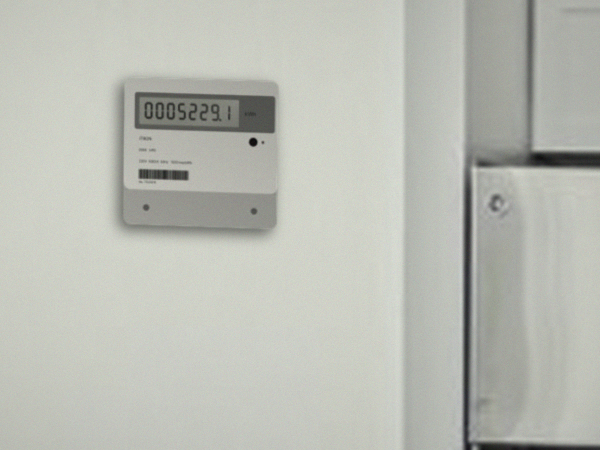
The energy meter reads 5229.1 kWh
